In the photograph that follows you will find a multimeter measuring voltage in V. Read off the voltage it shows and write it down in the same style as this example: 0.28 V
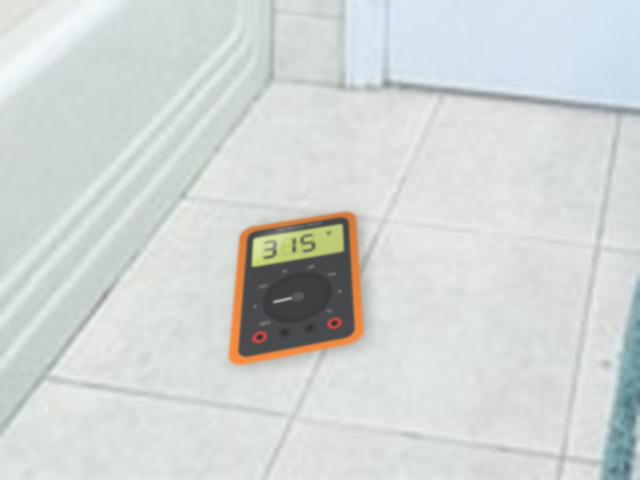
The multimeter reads 315 V
